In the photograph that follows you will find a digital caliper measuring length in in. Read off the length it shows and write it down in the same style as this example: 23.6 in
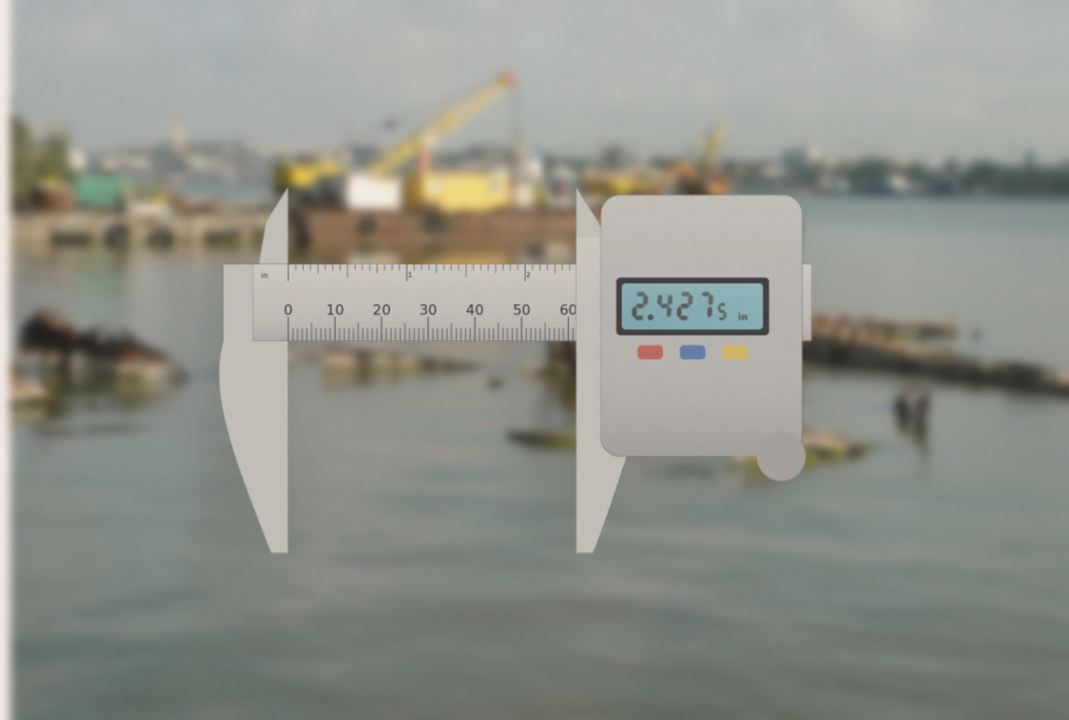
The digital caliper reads 2.4275 in
